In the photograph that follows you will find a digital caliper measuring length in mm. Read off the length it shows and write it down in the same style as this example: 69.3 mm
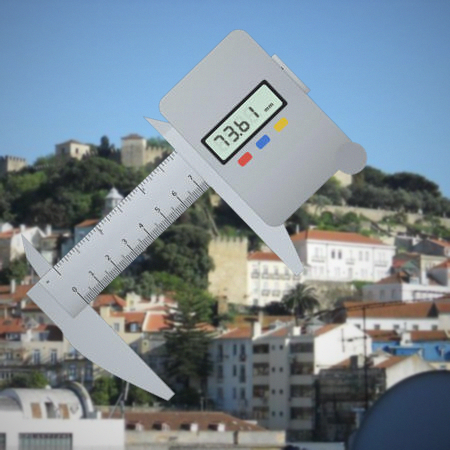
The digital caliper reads 73.61 mm
